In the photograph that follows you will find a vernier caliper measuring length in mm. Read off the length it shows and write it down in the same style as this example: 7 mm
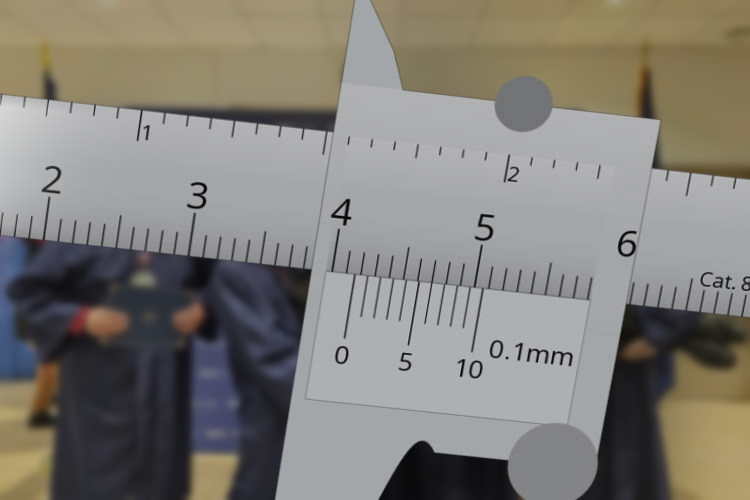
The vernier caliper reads 41.6 mm
